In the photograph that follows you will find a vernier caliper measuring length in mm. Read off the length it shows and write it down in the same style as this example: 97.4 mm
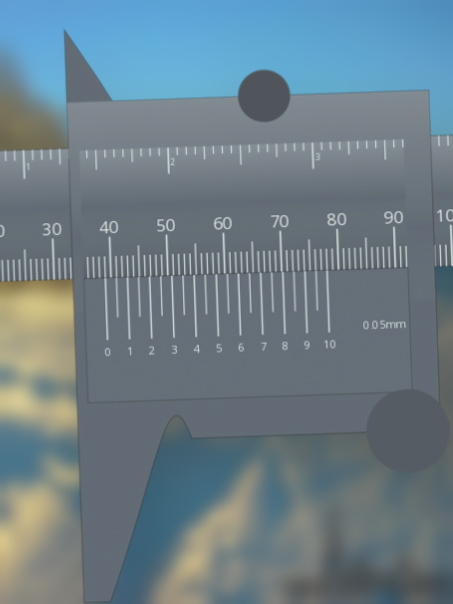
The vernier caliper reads 39.0 mm
